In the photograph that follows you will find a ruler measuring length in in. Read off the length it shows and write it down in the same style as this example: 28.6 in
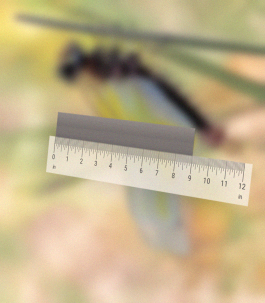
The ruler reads 9 in
